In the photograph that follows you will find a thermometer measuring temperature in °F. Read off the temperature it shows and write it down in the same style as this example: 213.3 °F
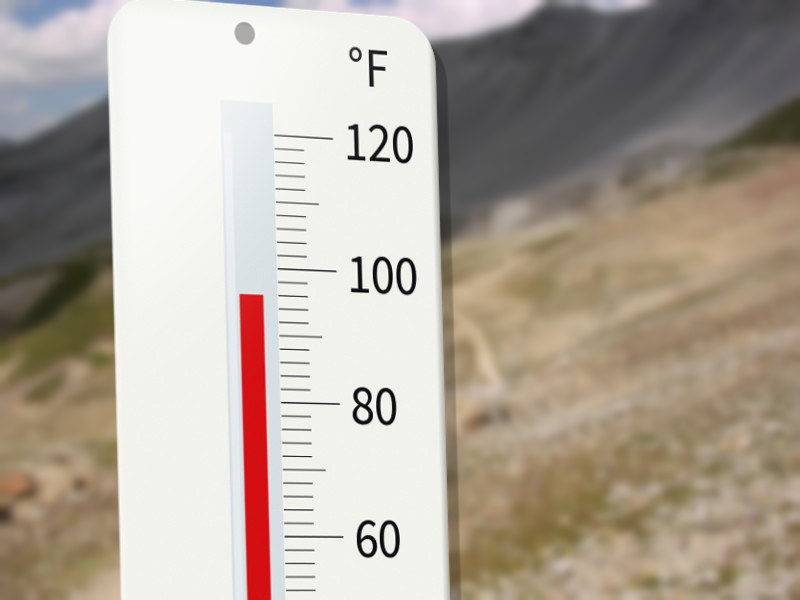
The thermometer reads 96 °F
